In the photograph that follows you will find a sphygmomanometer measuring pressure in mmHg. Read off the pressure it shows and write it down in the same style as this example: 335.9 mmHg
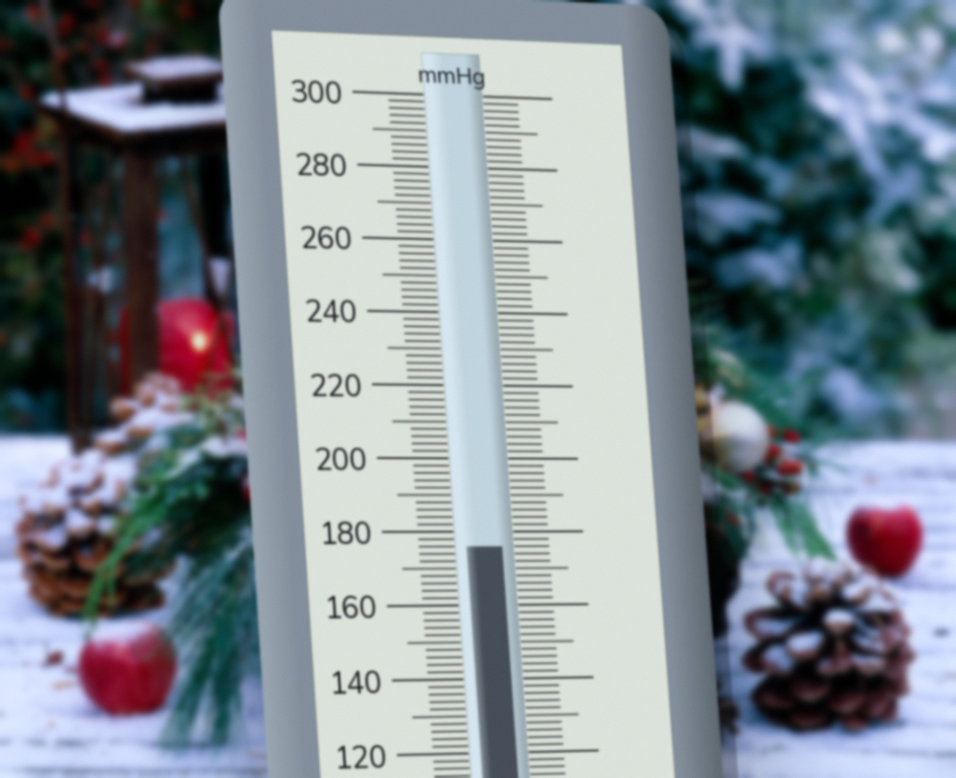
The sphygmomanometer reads 176 mmHg
